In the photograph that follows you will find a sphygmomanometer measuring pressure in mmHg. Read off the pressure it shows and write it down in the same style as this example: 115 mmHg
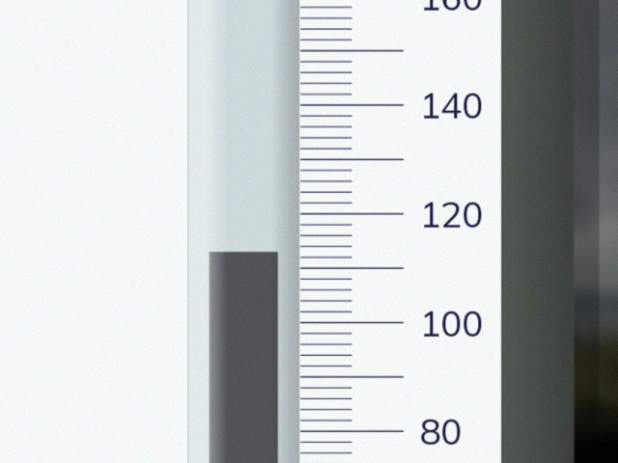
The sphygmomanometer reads 113 mmHg
